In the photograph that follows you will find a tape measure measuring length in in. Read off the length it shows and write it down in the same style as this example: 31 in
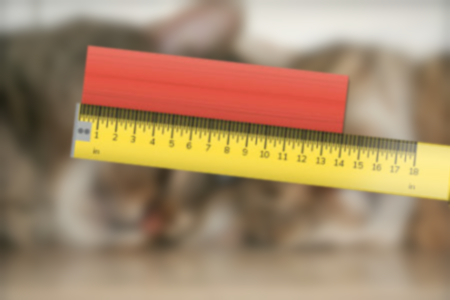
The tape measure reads 14 in
